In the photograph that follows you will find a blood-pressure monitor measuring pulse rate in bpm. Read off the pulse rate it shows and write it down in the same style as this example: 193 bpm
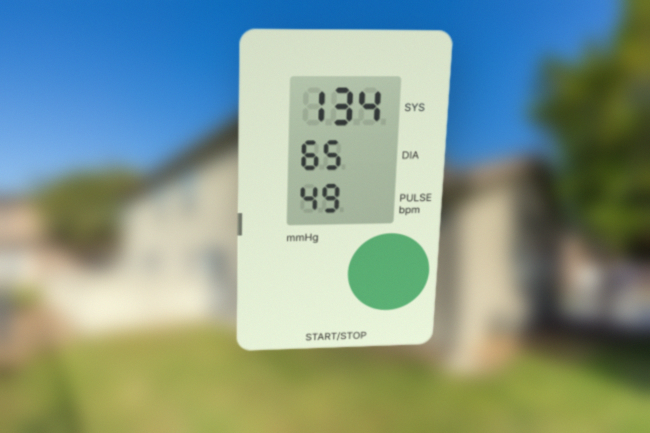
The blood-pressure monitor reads 49 bpm
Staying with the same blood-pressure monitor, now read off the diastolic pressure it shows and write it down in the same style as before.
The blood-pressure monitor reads 65 mmHg
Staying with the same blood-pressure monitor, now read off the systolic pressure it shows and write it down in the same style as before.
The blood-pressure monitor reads 134 mmHg
